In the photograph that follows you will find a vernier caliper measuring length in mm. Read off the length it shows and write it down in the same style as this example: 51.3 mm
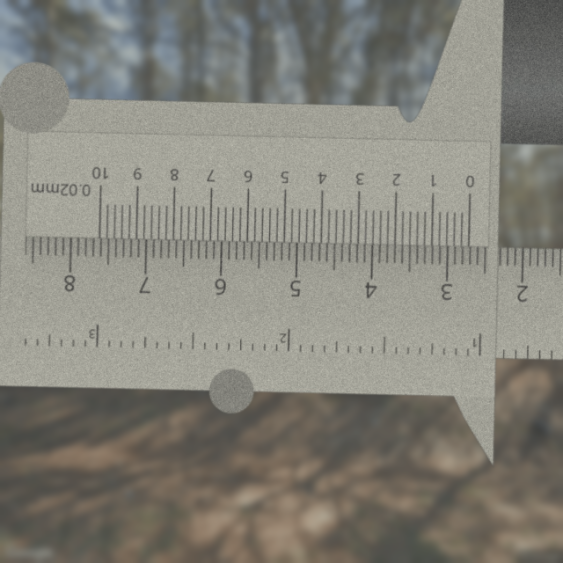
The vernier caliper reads 27.2 mm
